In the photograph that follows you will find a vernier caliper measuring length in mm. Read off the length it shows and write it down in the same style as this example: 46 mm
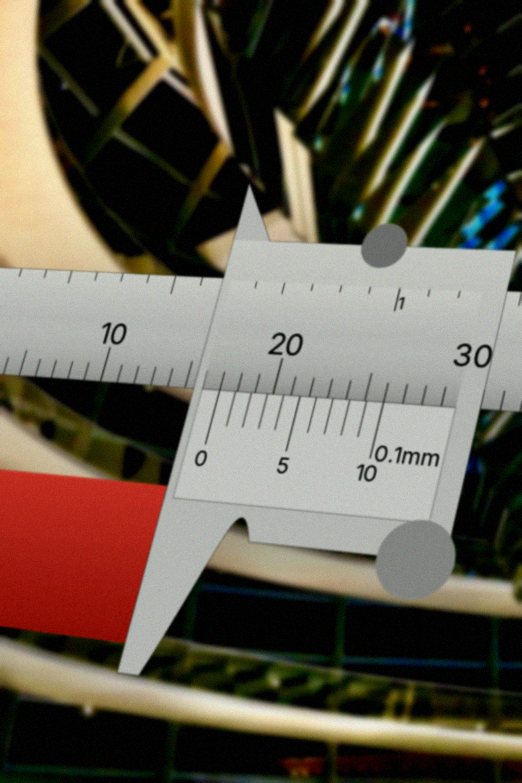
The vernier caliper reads 17.0 mm
